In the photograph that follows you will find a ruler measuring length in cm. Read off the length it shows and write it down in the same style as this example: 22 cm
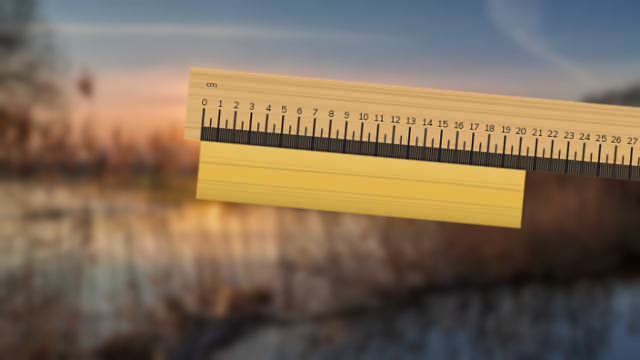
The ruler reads 20.5 cm
